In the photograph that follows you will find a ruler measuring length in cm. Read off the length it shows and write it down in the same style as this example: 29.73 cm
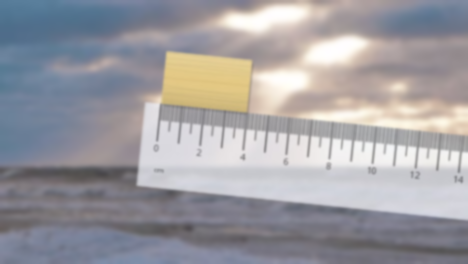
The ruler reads 4 cm
